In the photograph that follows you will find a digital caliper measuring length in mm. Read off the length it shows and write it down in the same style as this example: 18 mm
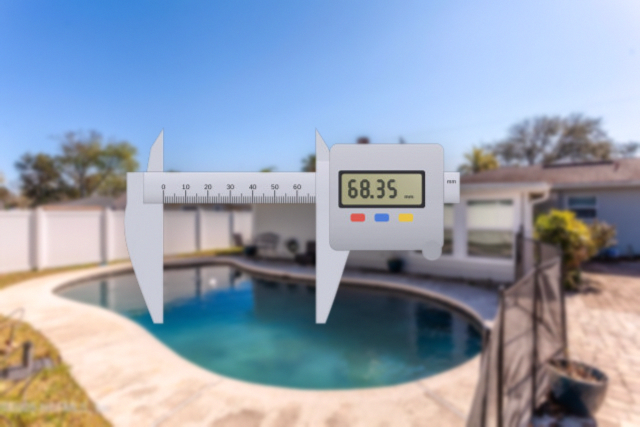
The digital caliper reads 68.35 mm
